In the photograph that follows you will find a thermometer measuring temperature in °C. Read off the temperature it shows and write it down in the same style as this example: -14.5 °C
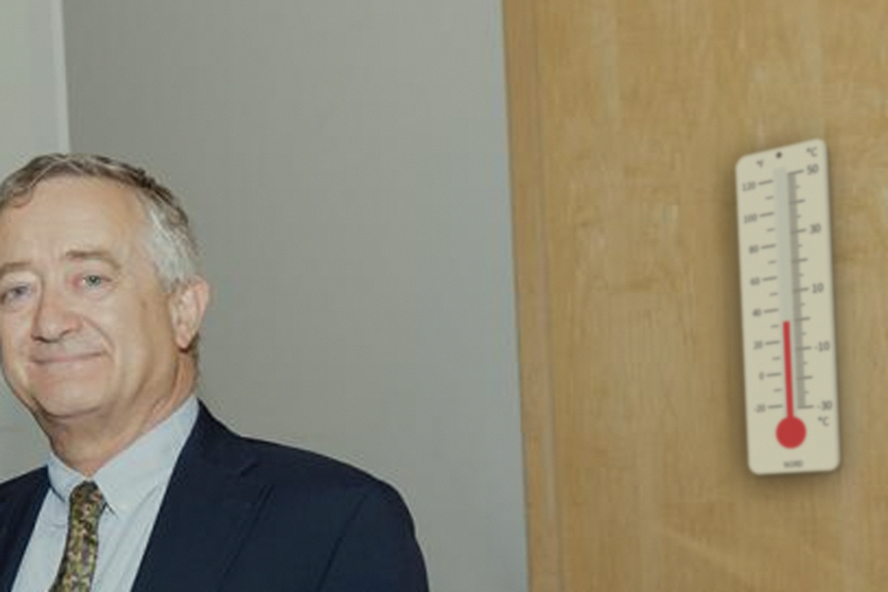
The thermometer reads 0 °C
